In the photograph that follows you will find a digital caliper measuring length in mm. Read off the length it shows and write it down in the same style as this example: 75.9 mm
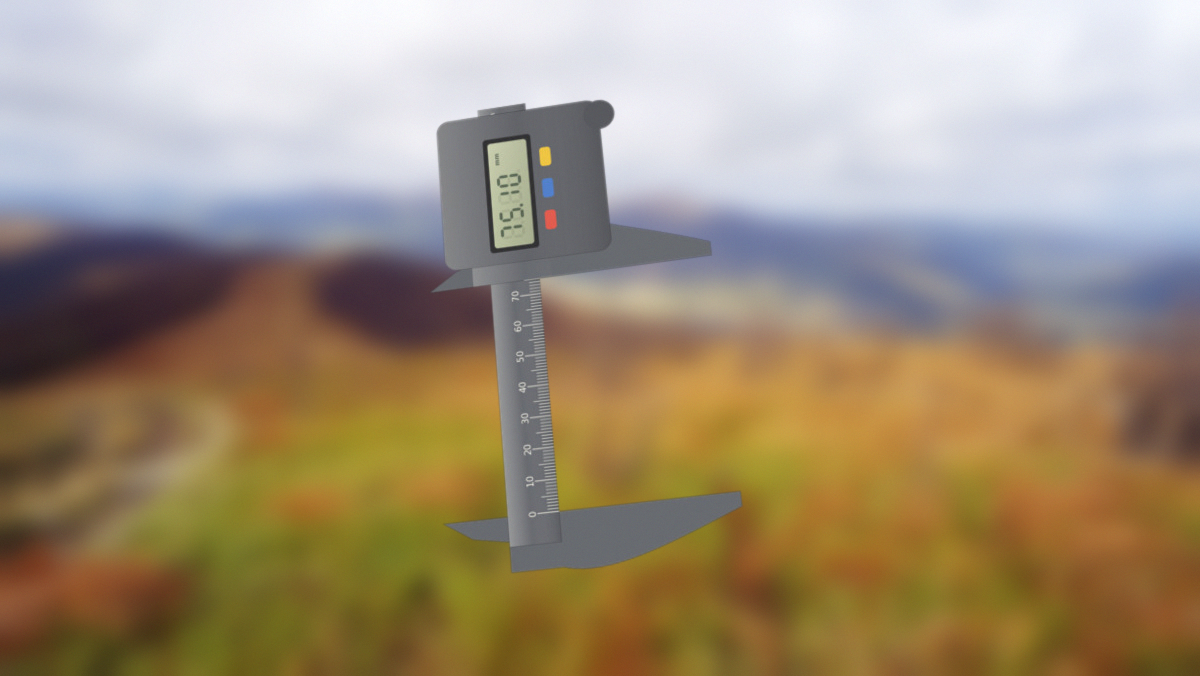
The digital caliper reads 75.10 mm
